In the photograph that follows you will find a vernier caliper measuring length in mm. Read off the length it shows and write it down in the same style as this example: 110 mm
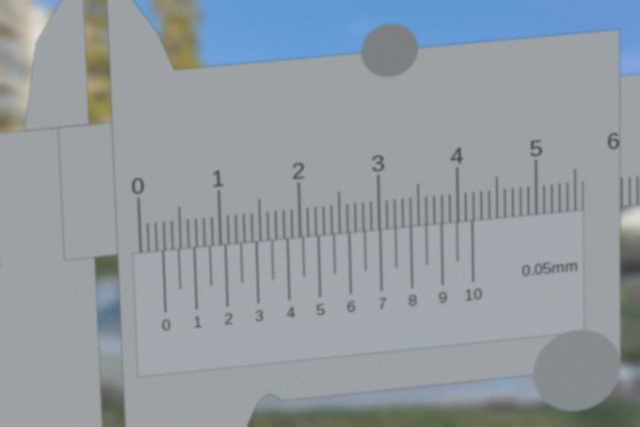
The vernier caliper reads 2.8 mm
